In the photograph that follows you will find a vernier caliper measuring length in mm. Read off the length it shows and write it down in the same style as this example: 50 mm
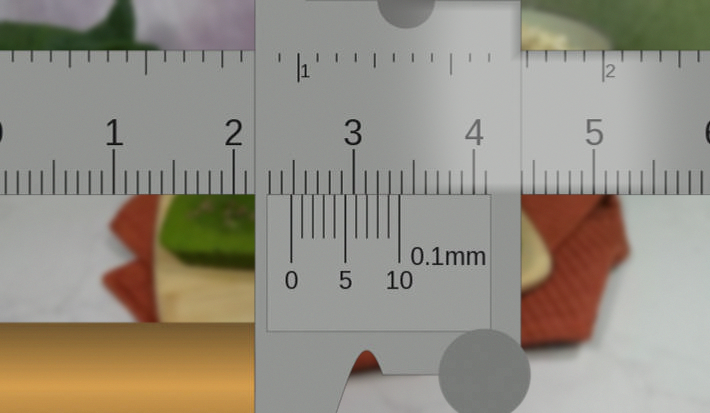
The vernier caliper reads 24.8 mm
